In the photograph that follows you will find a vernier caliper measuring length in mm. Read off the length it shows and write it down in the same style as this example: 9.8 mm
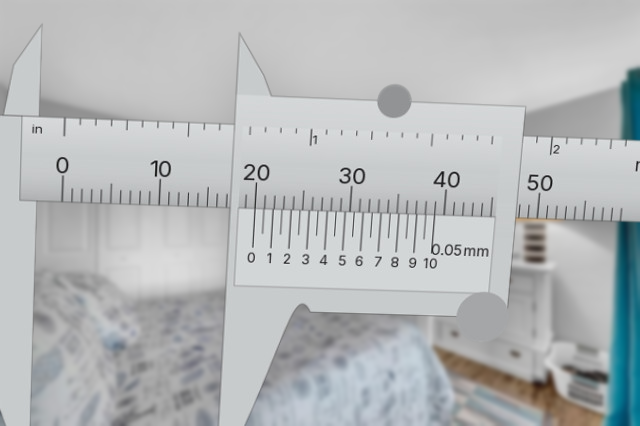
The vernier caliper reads 20.0 mm
